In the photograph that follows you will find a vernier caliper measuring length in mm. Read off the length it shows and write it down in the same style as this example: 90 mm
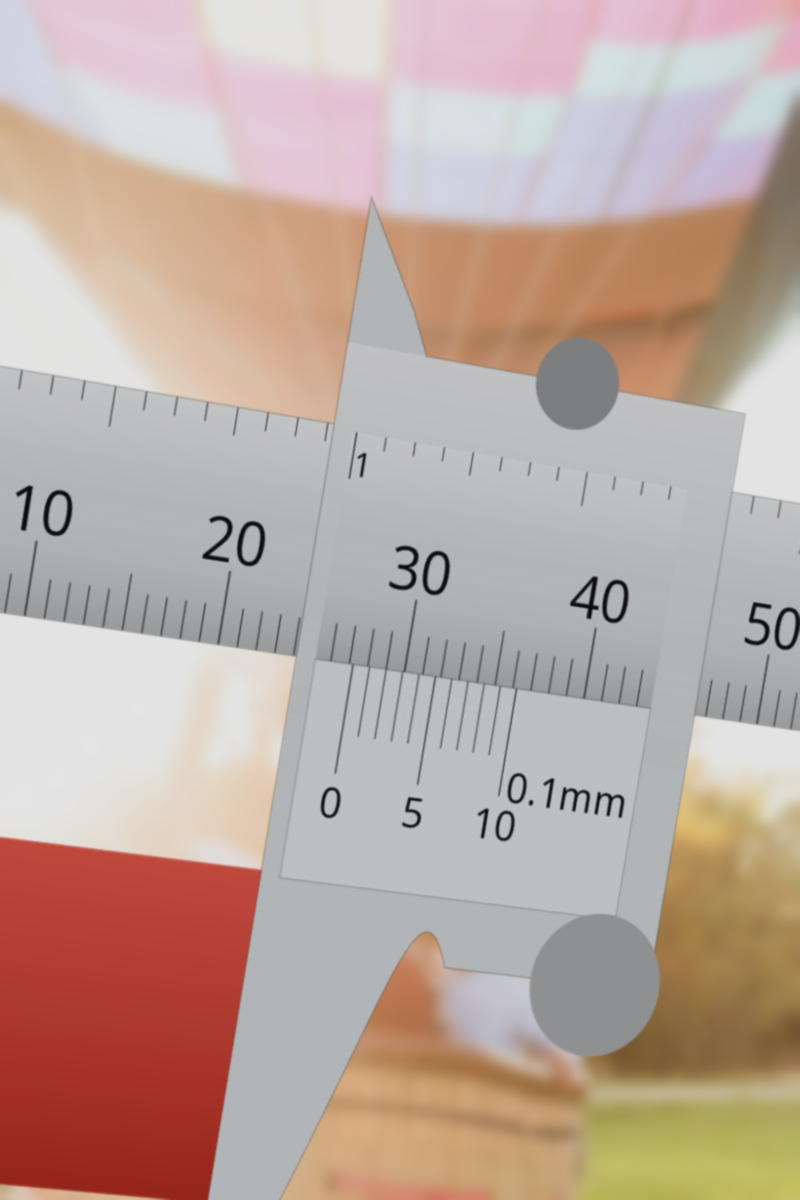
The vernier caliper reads 27.2 mm
